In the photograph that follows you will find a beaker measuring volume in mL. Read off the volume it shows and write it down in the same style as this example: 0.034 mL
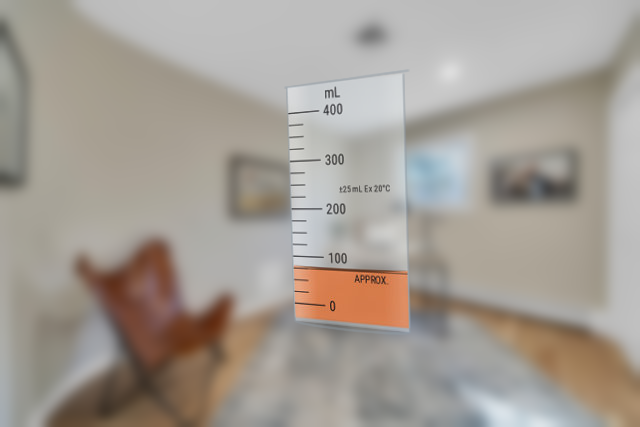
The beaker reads 75 mL
